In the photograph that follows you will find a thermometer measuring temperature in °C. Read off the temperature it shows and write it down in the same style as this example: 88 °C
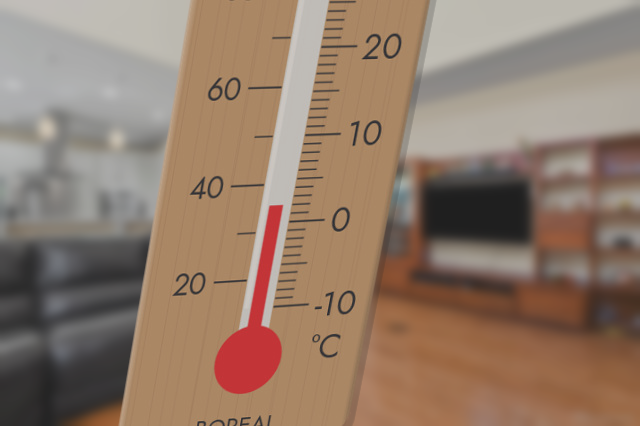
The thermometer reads 2 °C
